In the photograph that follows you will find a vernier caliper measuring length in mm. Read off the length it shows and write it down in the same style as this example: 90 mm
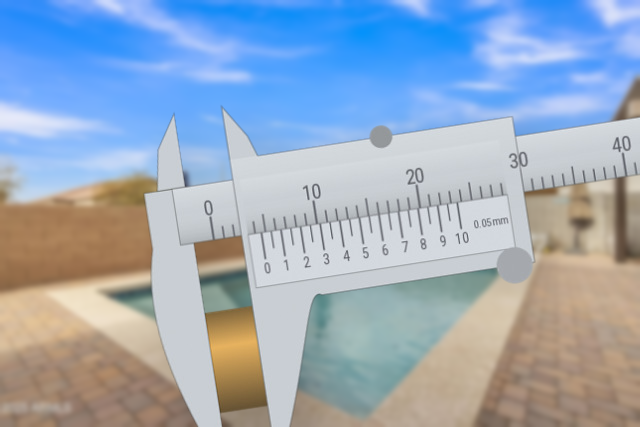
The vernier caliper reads 4.6 mm
